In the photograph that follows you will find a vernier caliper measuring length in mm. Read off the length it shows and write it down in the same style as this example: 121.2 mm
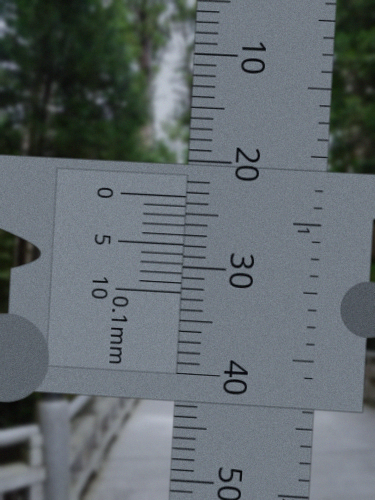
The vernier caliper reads 23.4 mm
